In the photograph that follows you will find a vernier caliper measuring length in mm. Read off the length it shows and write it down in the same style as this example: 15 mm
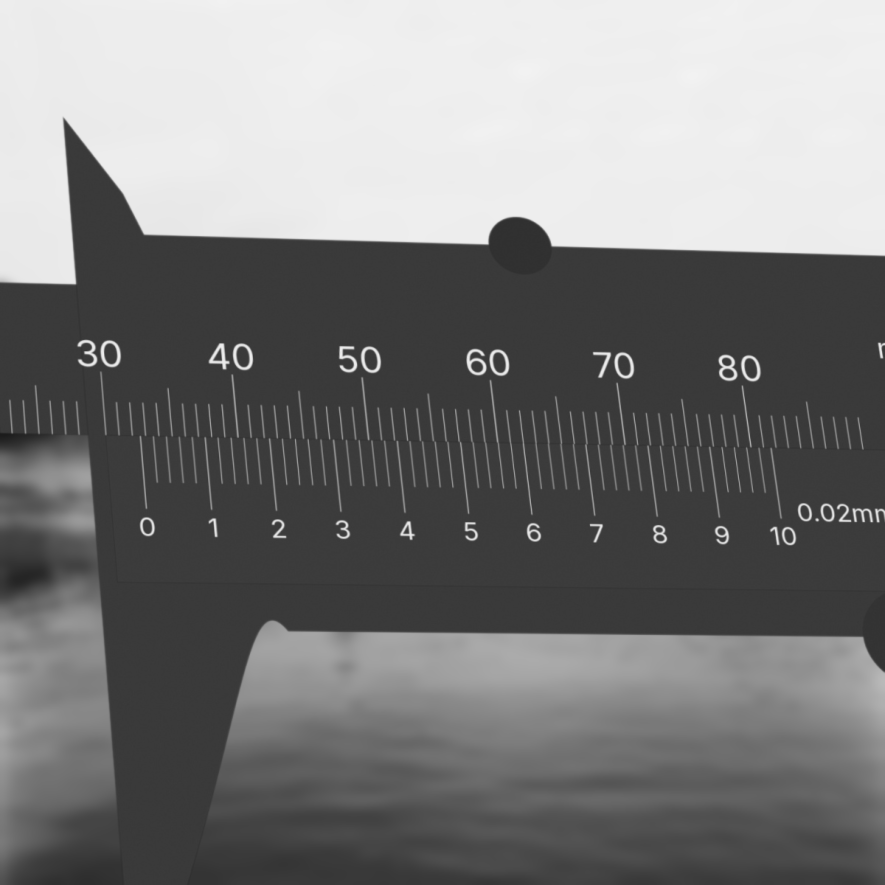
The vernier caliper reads 32.6 mm
